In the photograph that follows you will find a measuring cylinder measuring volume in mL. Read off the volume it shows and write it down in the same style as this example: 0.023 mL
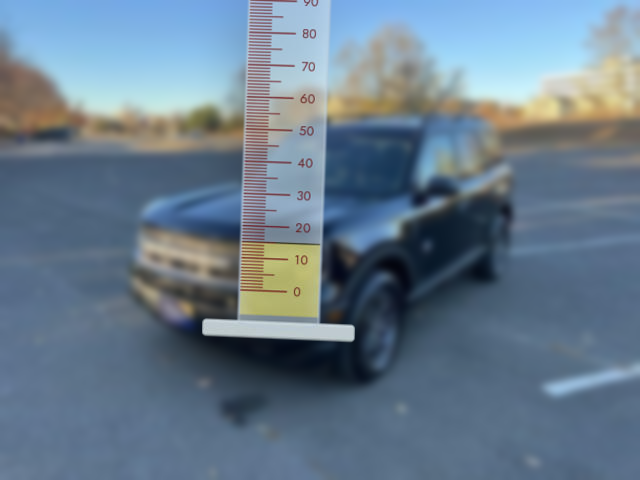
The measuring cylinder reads 15 mL
